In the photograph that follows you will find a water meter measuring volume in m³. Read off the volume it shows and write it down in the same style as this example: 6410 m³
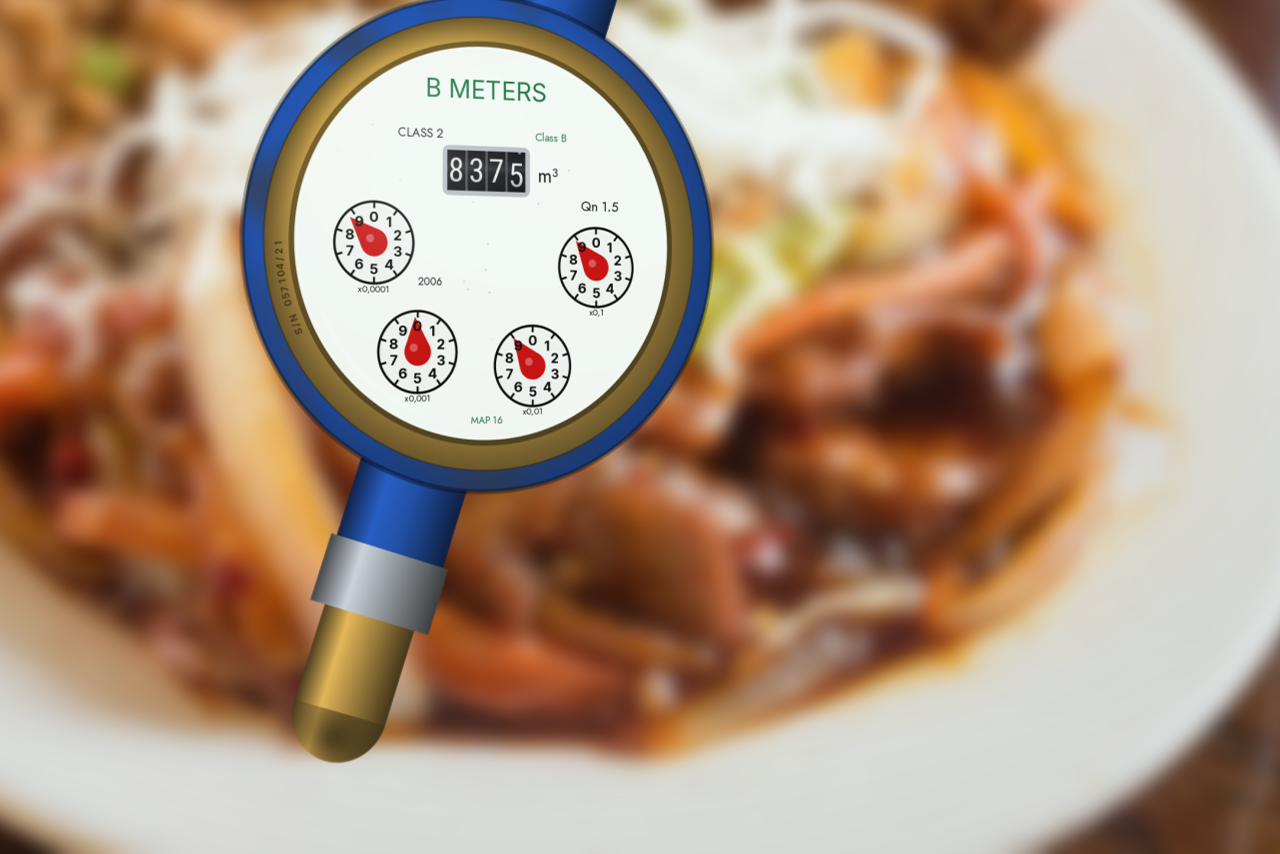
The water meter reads 8374.8898 m³
